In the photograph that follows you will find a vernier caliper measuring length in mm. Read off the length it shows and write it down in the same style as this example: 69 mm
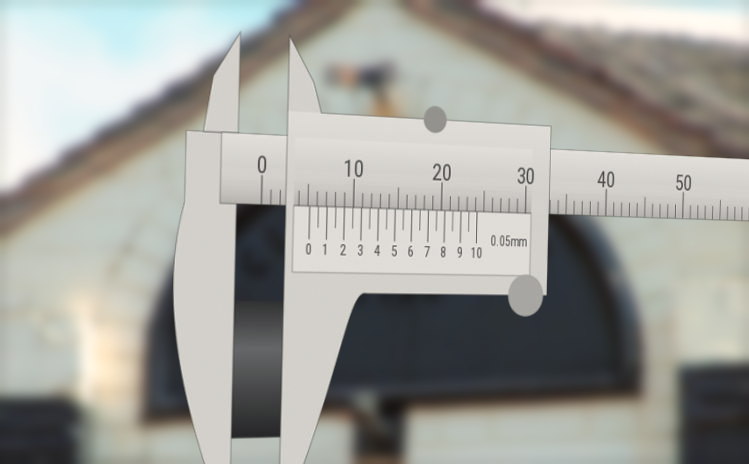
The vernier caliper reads 5.2 mm
